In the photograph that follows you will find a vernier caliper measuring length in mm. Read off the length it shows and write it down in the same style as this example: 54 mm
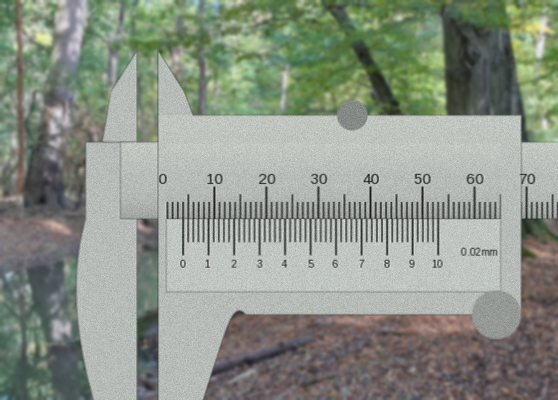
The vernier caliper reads 4.0 mm
